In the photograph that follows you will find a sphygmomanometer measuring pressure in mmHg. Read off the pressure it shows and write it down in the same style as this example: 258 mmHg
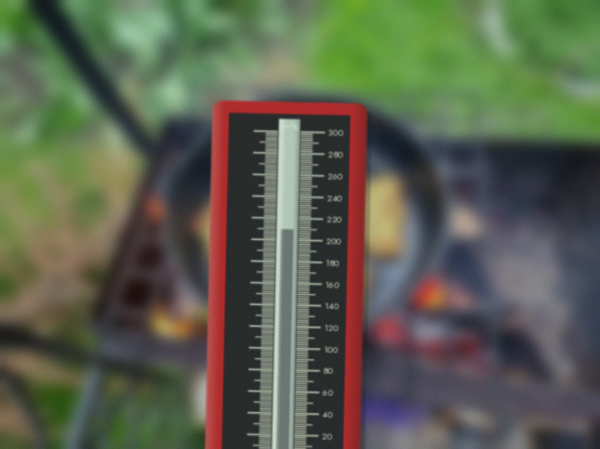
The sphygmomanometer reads 210 mmHg
